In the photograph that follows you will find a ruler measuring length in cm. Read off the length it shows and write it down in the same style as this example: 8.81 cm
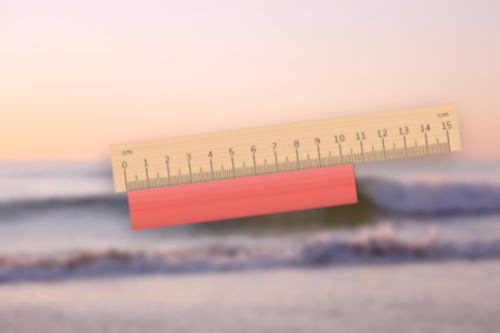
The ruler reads 10.5 cm
